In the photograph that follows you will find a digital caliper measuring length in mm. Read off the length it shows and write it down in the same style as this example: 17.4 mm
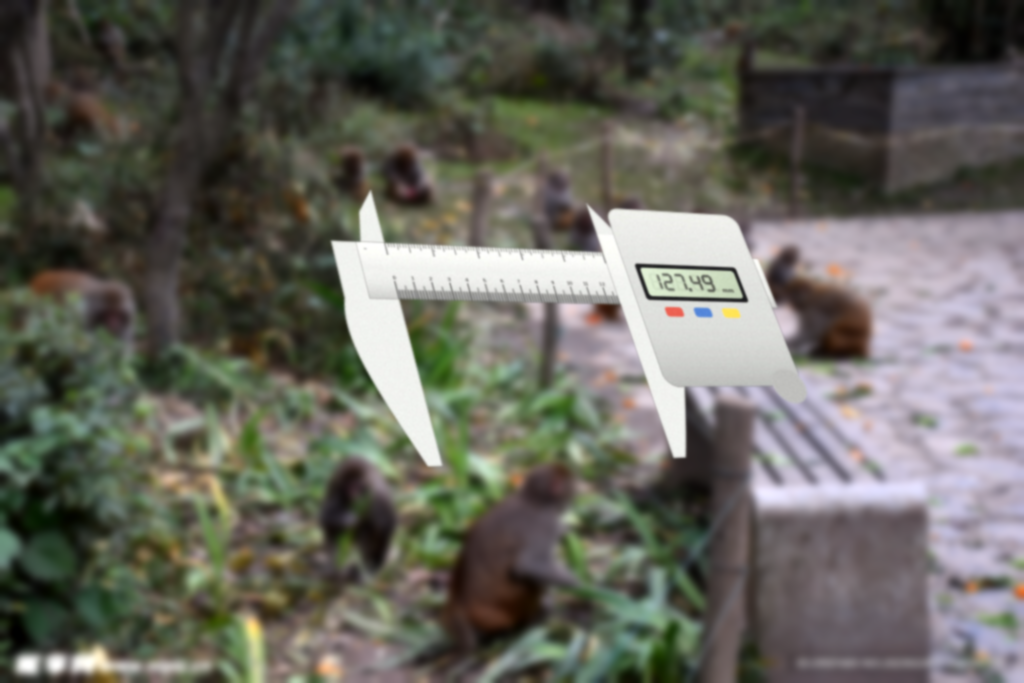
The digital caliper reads 127.49 mm
